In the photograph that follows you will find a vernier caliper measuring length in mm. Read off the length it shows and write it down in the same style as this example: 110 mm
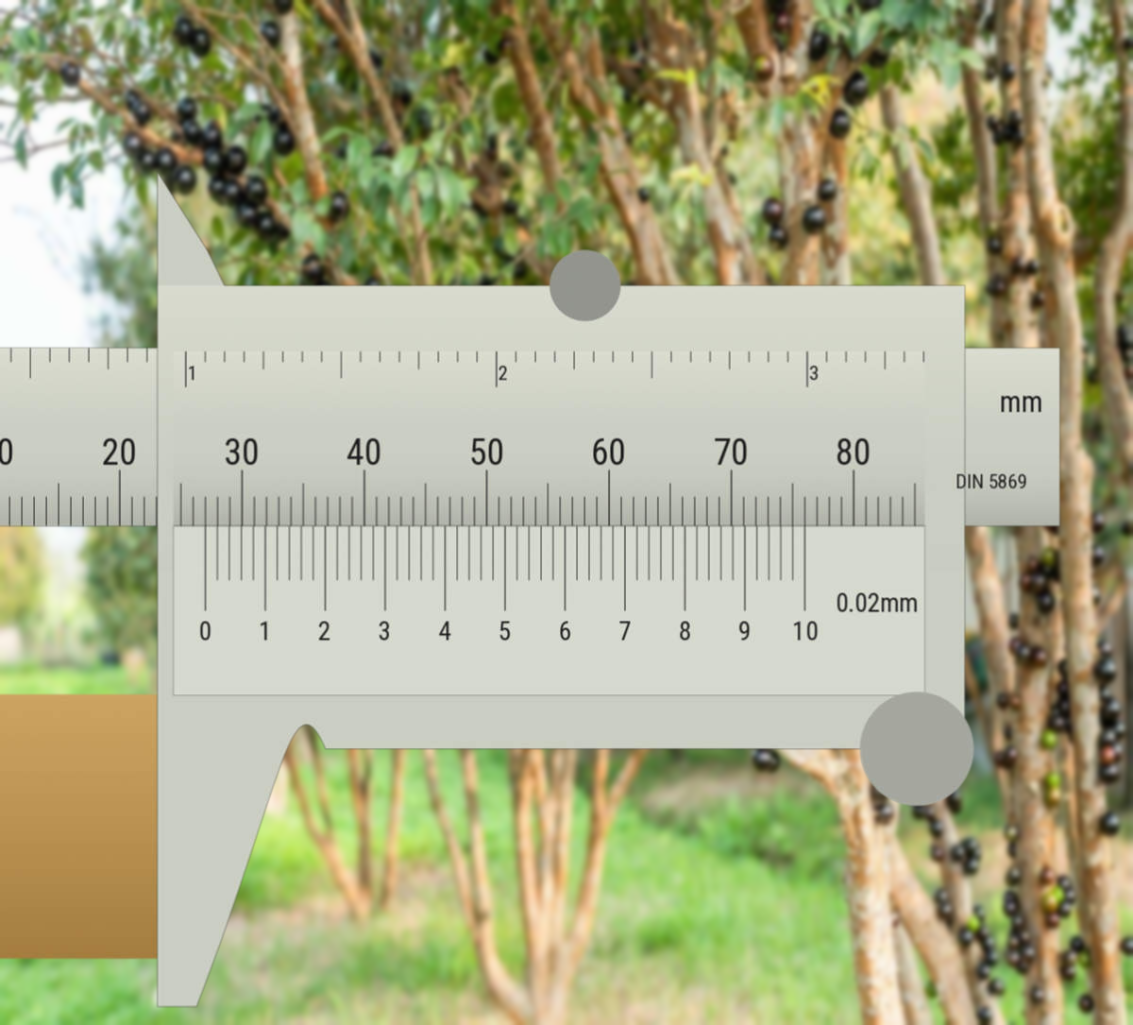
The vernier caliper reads 27.0 mm
